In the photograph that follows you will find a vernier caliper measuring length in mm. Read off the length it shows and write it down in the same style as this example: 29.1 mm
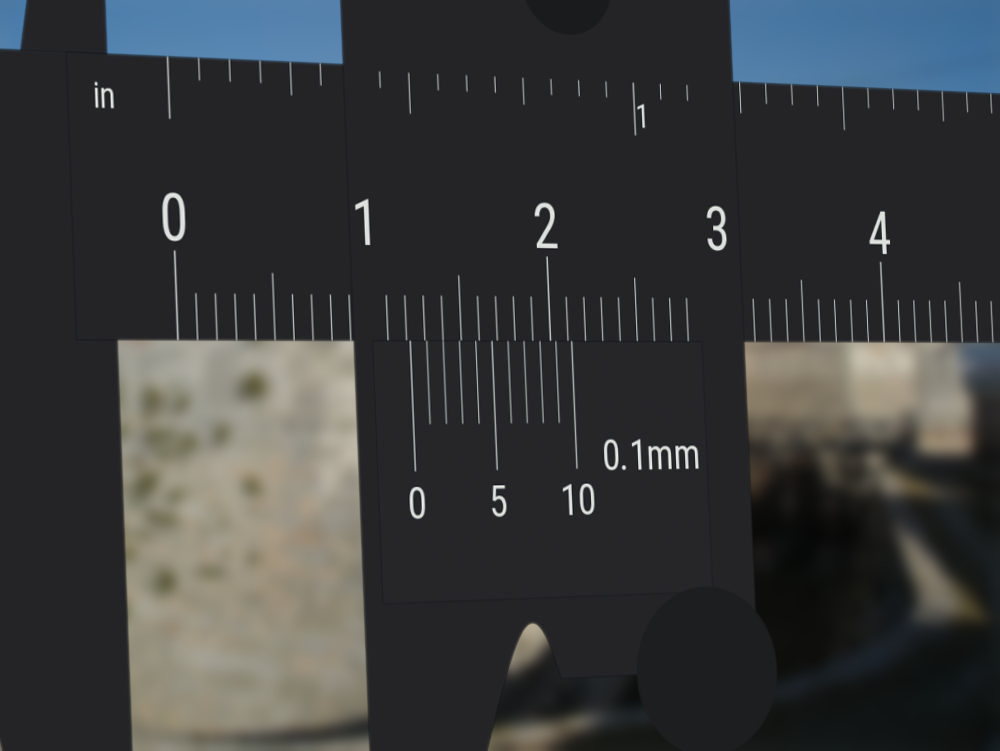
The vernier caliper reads 12.2 mm
